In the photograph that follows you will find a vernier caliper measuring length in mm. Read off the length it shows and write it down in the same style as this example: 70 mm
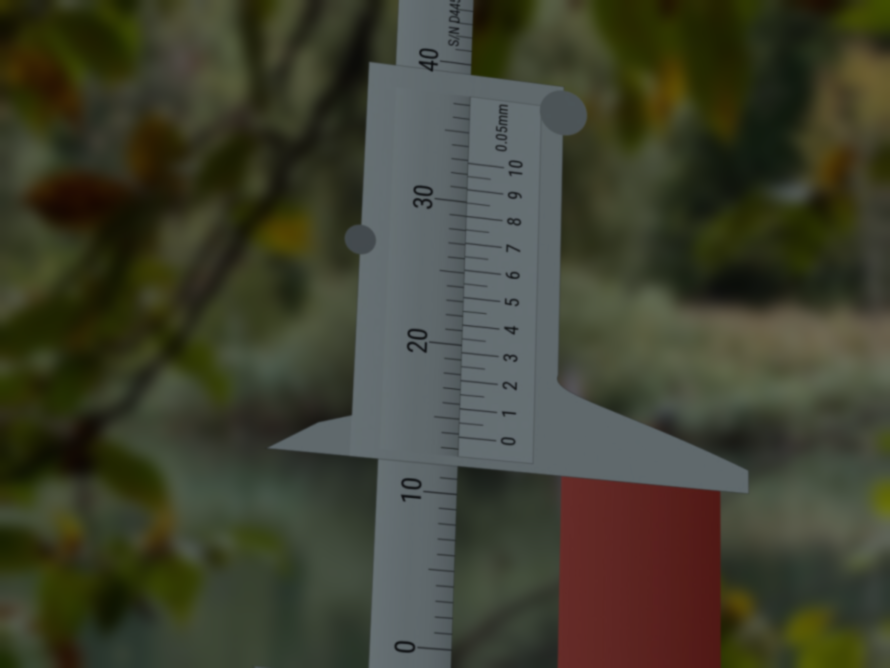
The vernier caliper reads 13.8 mm
